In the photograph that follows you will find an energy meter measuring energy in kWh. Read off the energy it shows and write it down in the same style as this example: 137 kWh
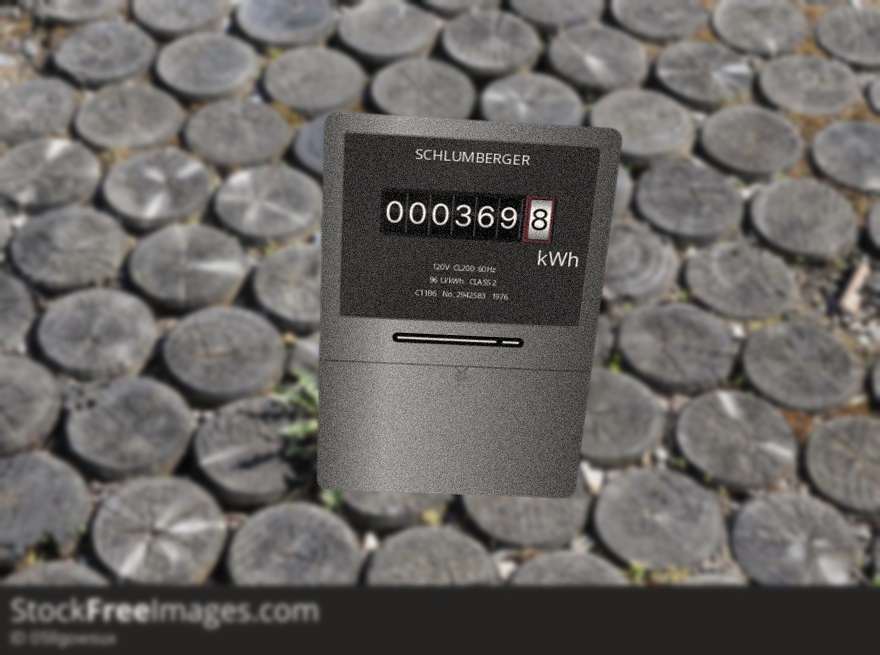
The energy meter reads 369.8 kWh
